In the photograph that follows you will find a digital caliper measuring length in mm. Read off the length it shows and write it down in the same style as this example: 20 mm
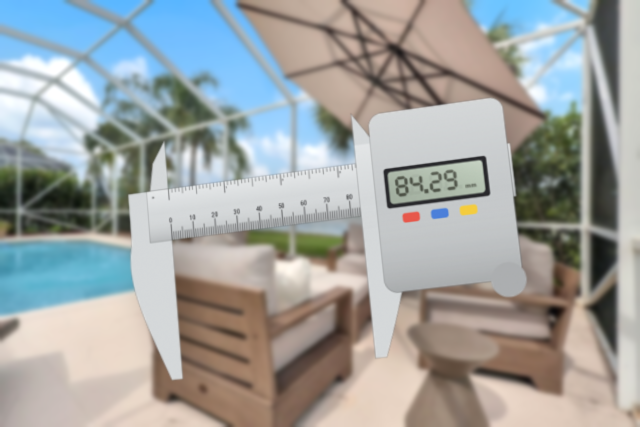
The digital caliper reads 84.29 mm
